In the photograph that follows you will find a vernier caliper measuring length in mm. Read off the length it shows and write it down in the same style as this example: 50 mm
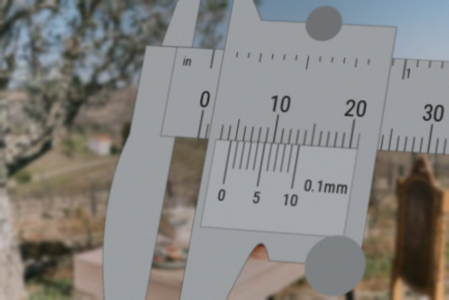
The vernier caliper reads 4.4 mm
